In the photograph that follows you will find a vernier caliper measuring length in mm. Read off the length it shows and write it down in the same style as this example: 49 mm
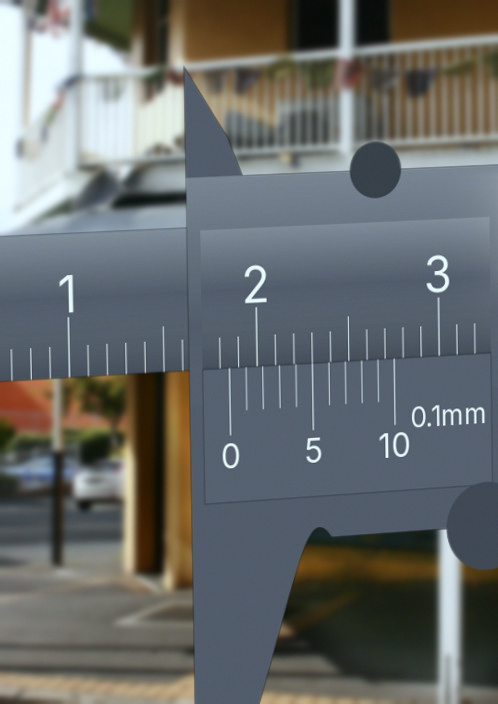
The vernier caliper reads 18.5 mm
